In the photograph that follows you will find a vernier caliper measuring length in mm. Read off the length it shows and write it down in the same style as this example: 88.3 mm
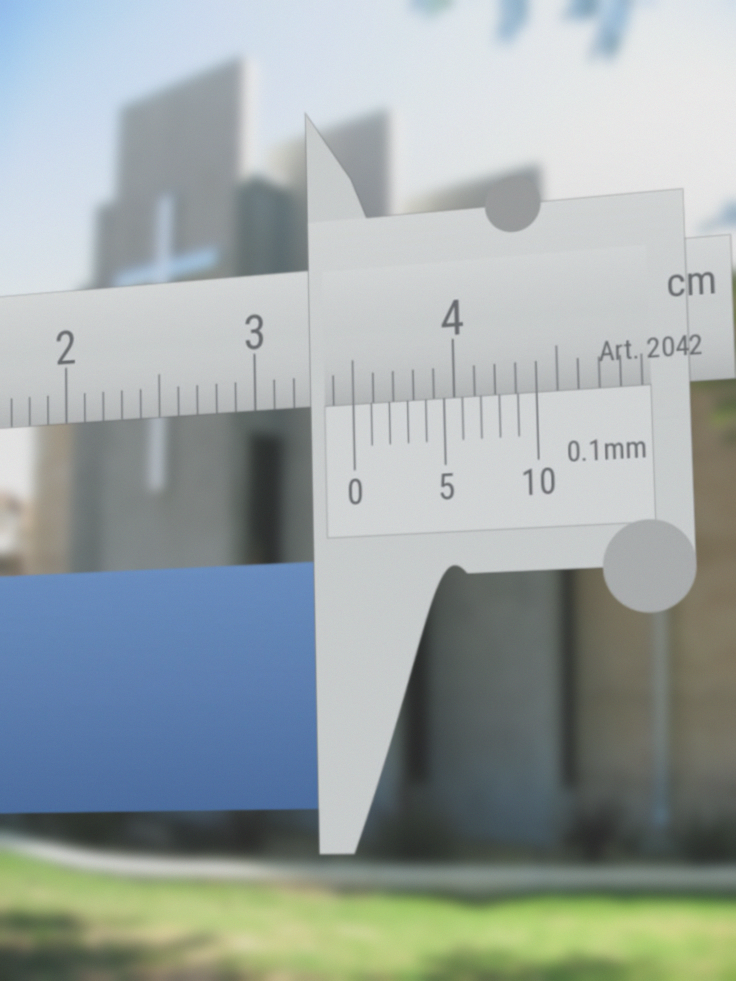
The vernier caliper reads 35.0 mm
